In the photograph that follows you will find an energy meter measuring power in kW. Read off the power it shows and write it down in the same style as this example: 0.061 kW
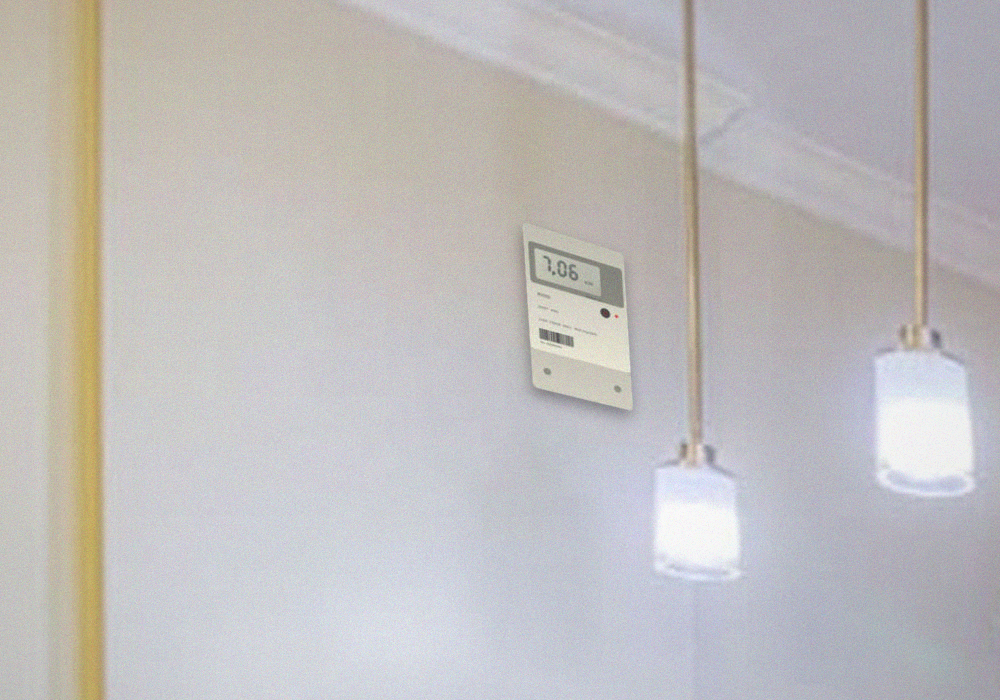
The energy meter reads 7.06 kW
